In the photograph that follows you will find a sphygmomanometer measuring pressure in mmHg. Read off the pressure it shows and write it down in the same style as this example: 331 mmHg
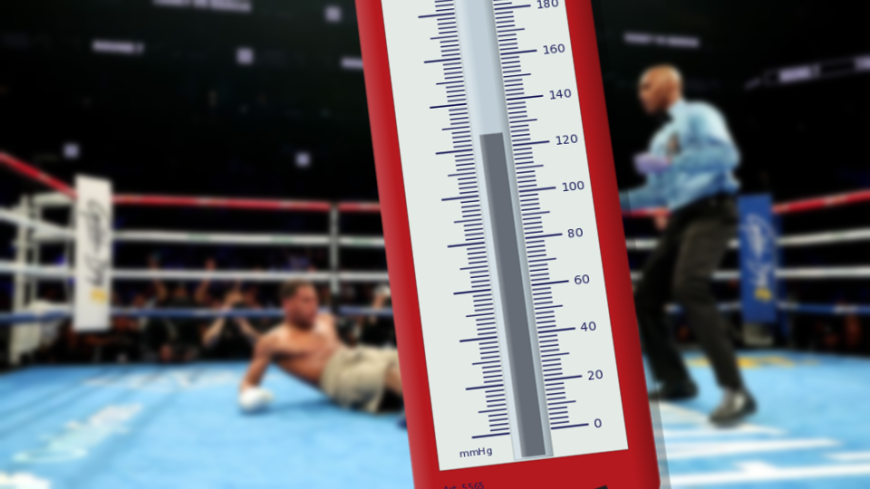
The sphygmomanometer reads 126 mmHg
